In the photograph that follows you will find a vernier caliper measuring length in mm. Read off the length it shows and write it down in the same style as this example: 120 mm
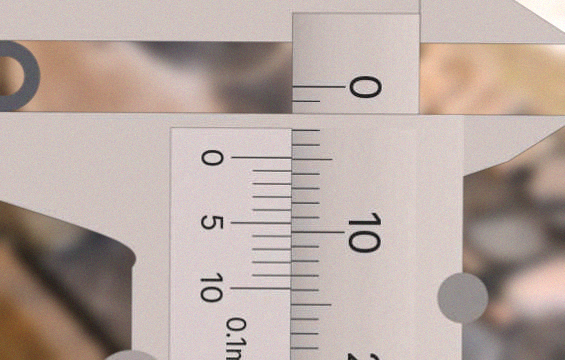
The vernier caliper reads 4.9 mm
